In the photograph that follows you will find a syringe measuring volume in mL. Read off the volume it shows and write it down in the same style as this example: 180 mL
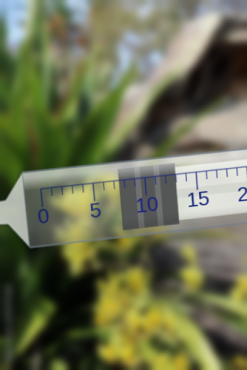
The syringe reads 7.5 mL
